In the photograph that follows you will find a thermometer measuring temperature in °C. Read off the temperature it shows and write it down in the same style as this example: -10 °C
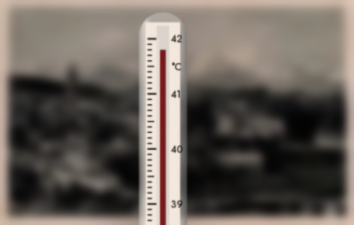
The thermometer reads 41.8 °C
